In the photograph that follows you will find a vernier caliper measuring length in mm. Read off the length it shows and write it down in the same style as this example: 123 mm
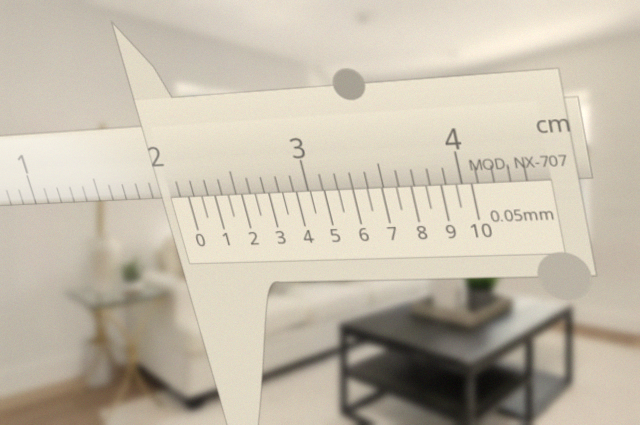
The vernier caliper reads 21.6 mm
